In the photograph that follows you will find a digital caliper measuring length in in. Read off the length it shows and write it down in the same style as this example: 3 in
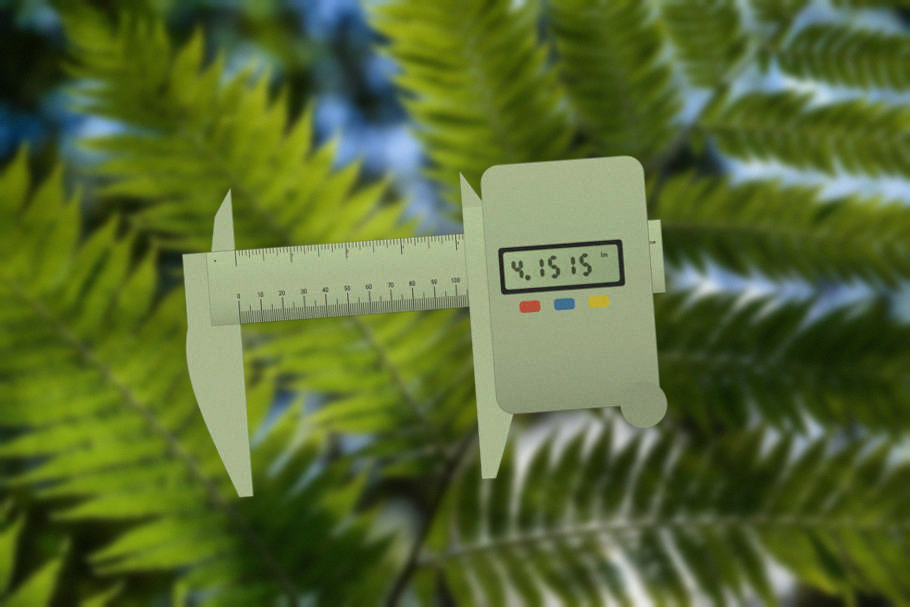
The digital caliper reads 4.1515 in
